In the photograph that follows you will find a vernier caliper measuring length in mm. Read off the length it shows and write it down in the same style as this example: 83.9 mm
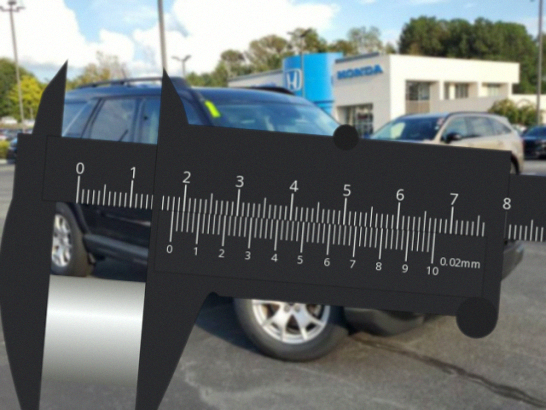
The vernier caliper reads 18.0 mm
